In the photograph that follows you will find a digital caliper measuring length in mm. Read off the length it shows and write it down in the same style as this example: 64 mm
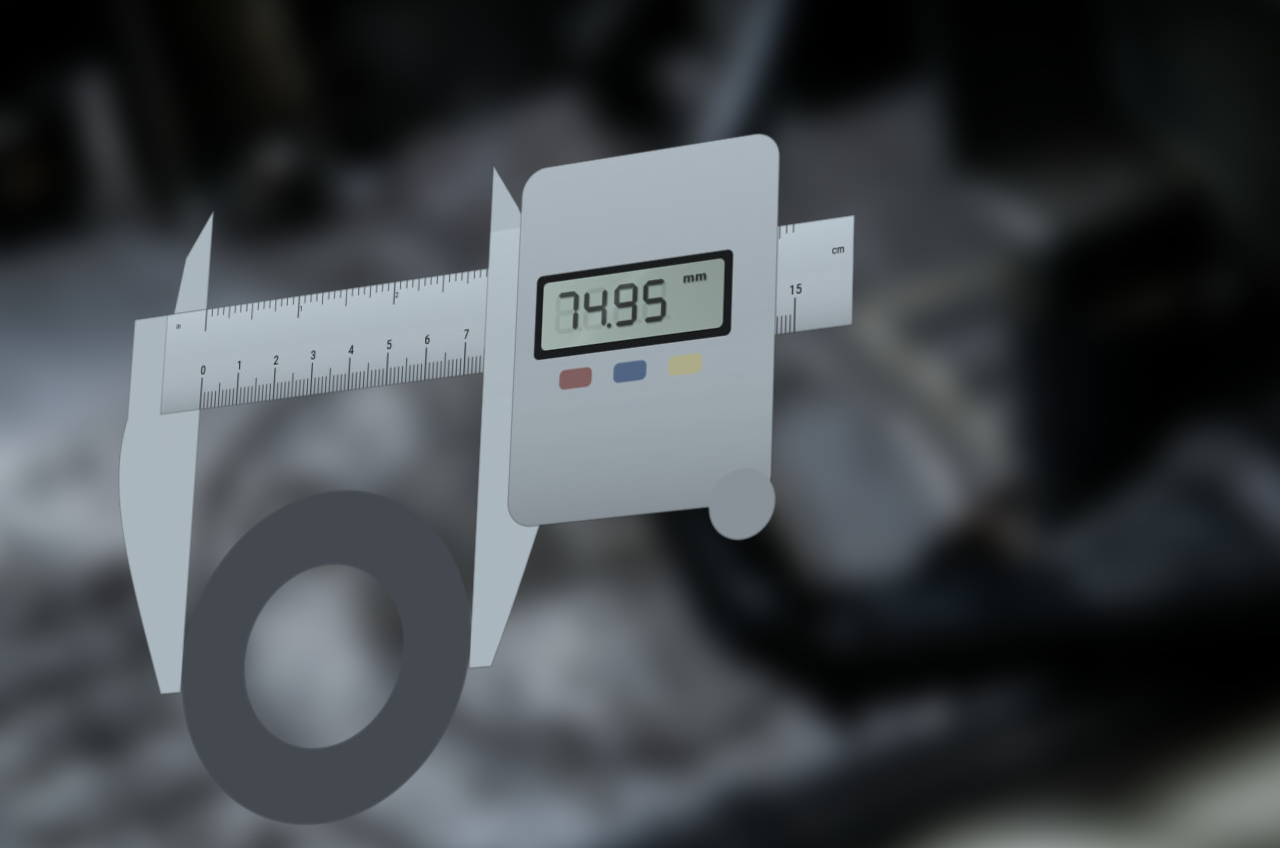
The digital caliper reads 74.95 mm
